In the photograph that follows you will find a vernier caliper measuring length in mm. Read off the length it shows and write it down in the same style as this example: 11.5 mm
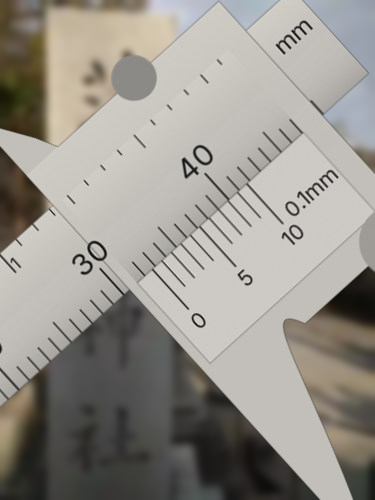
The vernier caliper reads 32.7 mm
